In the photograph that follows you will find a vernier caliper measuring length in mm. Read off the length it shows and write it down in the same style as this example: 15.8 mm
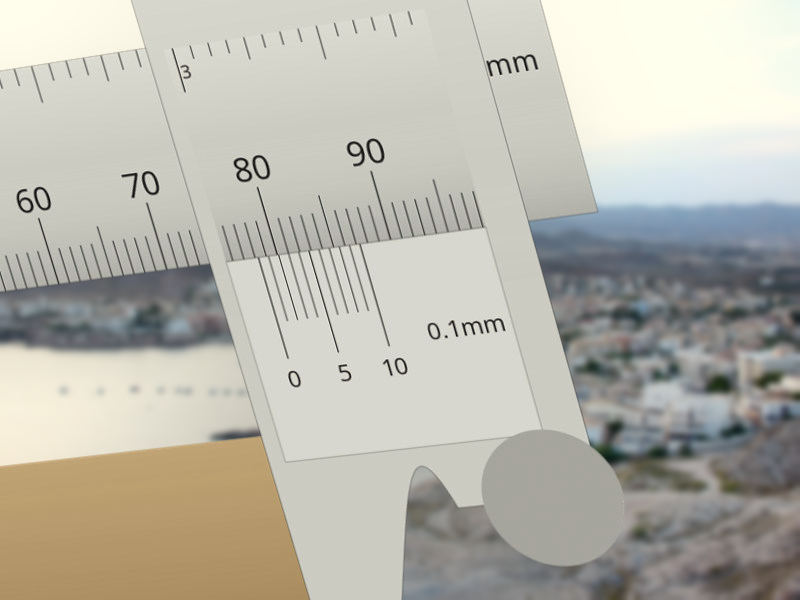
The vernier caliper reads 78.3 mm
